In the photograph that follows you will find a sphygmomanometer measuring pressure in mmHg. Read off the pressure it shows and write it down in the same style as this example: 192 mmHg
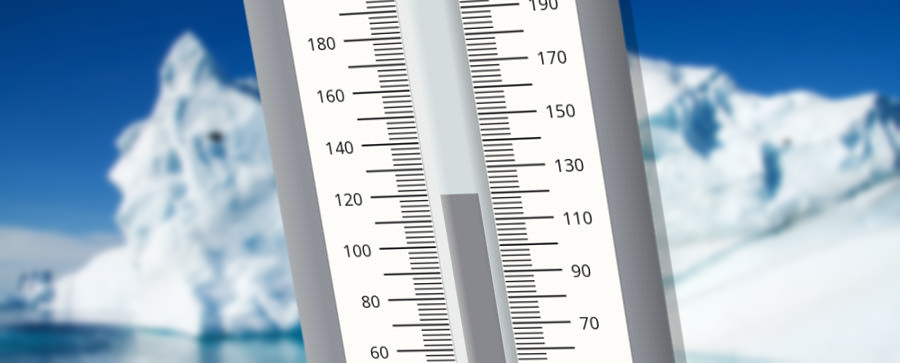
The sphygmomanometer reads 120 mmHg
